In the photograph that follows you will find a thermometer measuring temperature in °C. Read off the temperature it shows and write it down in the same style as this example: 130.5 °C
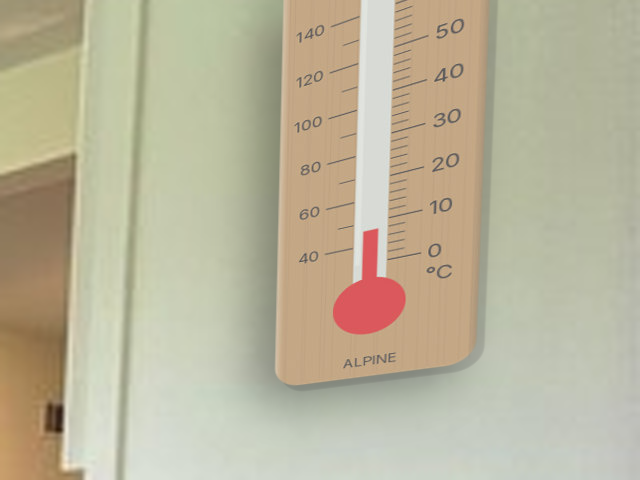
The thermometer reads 8 °C
